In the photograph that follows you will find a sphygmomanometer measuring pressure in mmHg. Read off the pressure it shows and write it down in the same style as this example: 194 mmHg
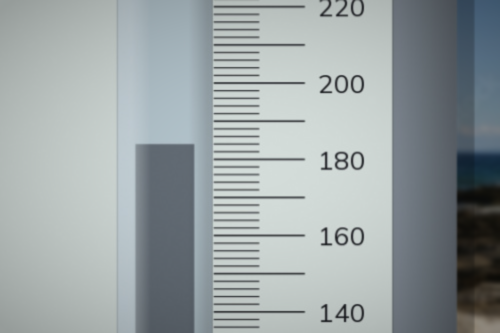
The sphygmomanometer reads 184 mmHg
